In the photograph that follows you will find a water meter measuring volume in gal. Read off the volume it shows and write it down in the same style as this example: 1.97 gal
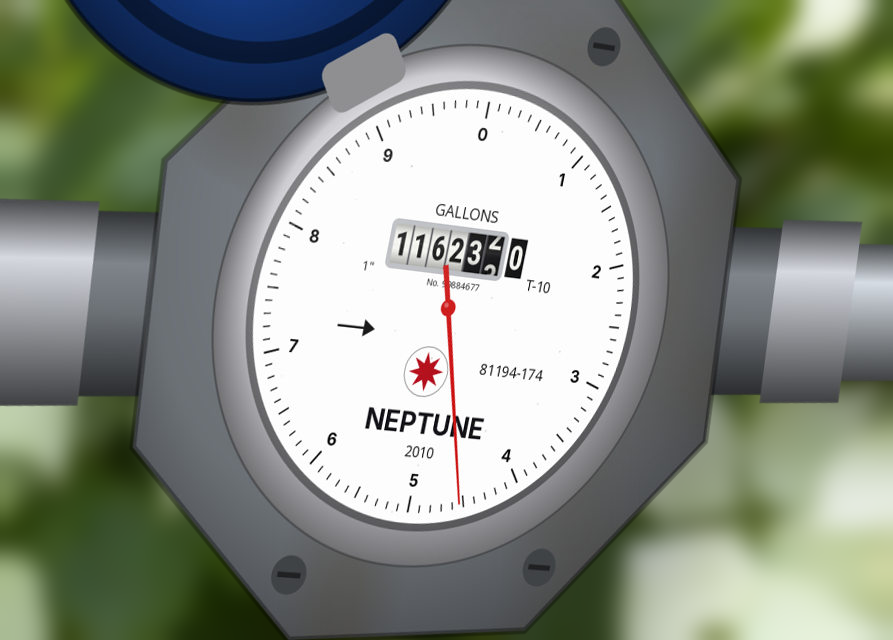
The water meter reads 1162324.5 gal
